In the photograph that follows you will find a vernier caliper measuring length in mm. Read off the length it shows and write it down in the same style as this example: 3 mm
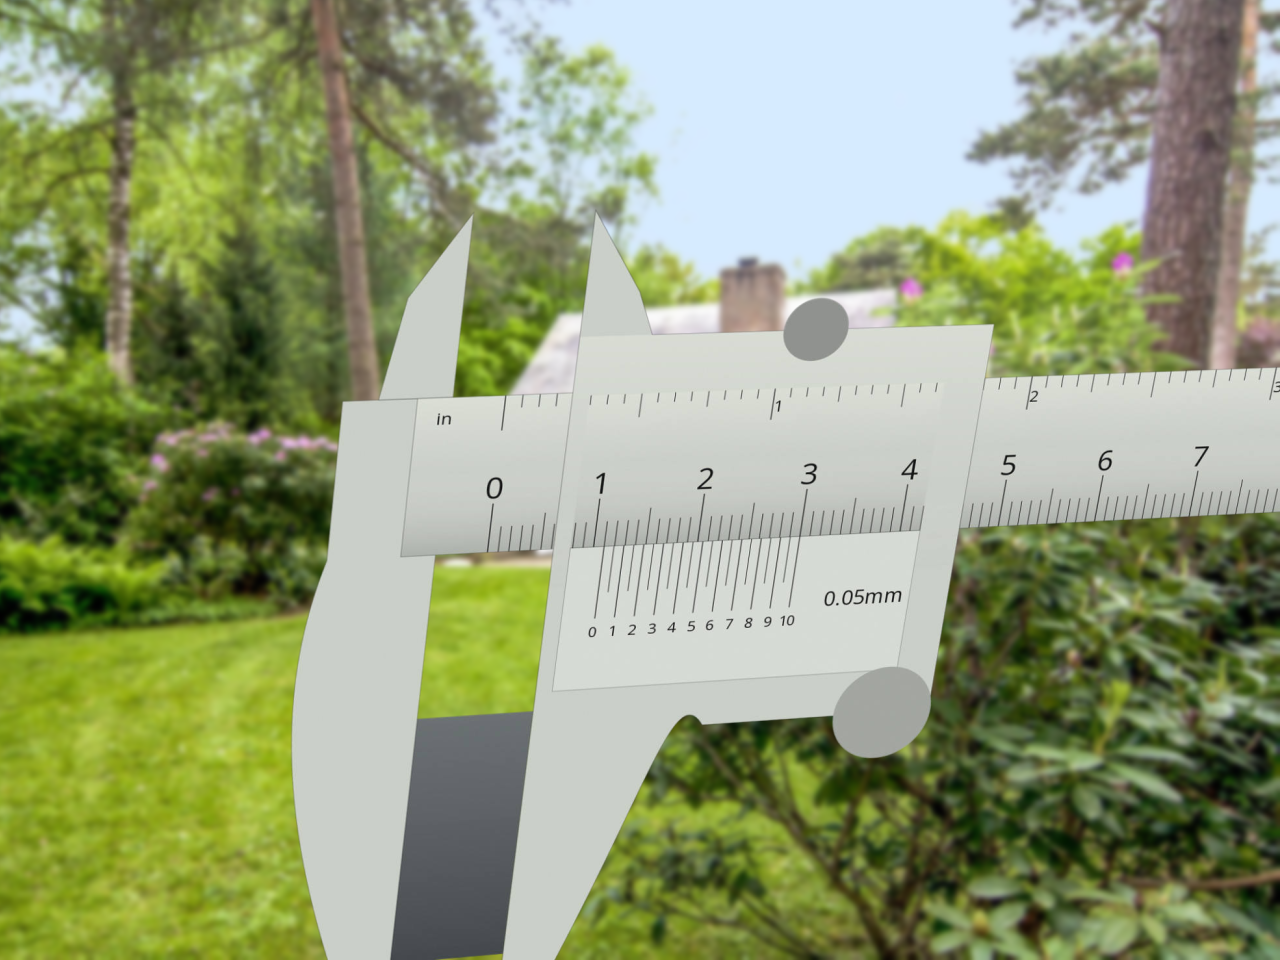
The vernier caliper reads 11.0 mm
